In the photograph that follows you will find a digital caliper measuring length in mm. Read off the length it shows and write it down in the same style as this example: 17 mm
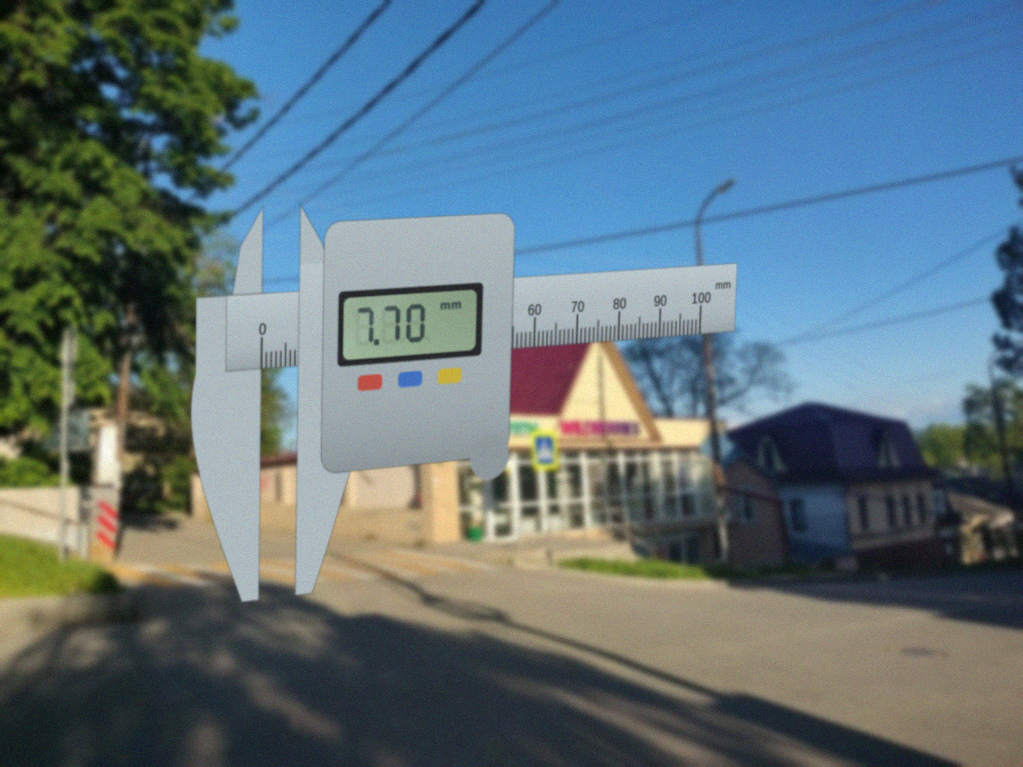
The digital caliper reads 7.70 mm
